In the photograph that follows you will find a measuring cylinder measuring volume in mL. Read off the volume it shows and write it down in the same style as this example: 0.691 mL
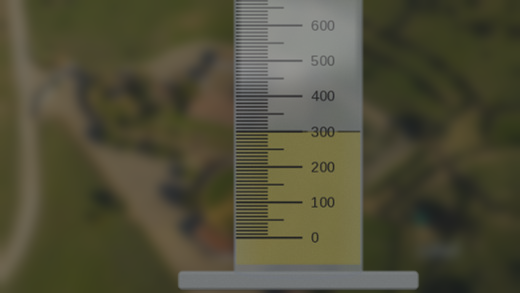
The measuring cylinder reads 300 mL
